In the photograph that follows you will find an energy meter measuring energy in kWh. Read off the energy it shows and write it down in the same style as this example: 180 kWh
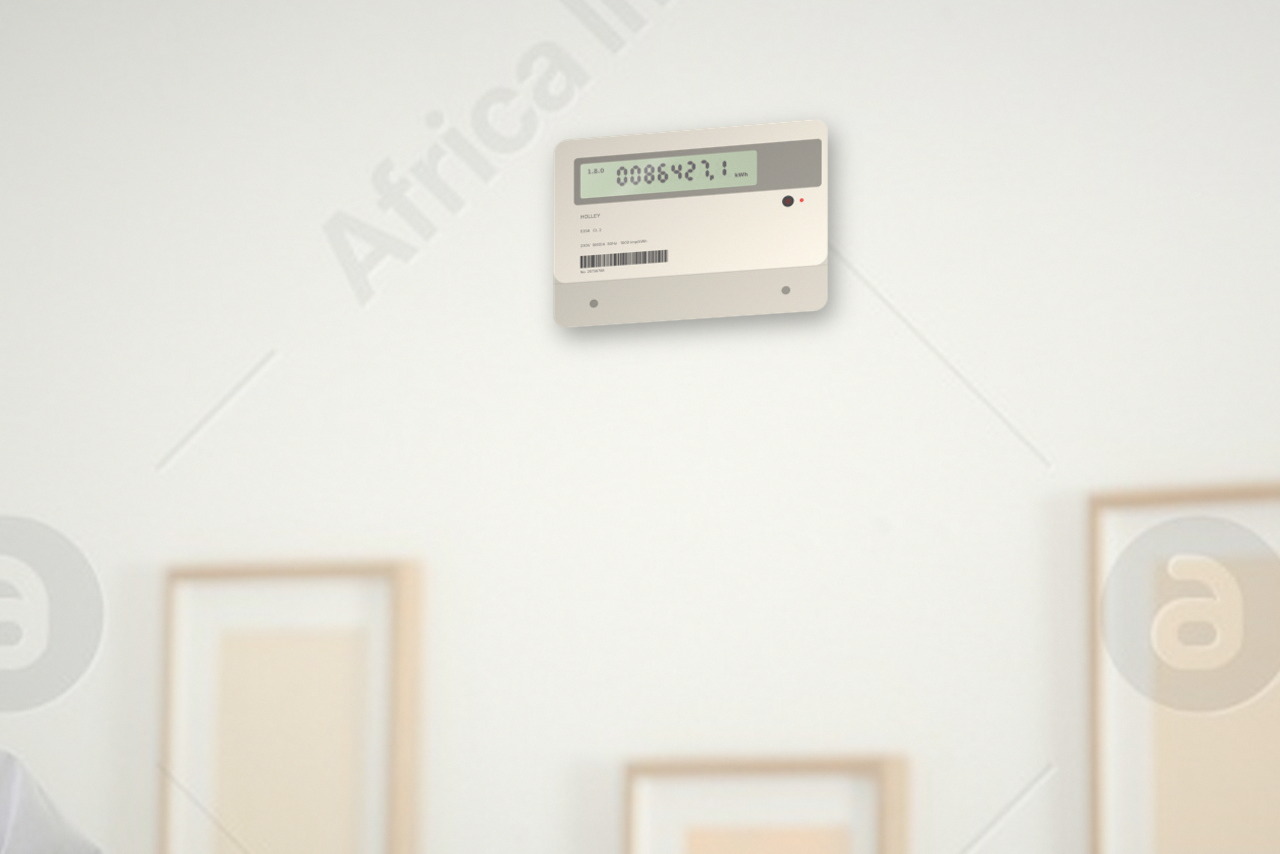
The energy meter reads 86427.1 kWh
